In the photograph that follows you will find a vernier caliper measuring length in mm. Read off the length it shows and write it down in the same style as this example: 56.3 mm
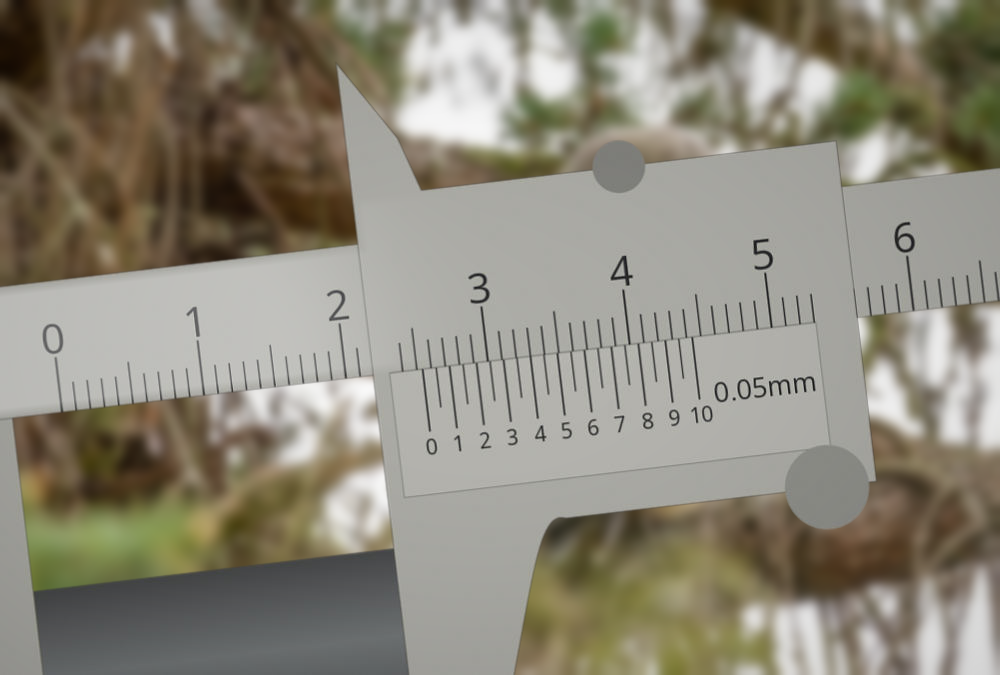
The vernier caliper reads 25.4 mm
